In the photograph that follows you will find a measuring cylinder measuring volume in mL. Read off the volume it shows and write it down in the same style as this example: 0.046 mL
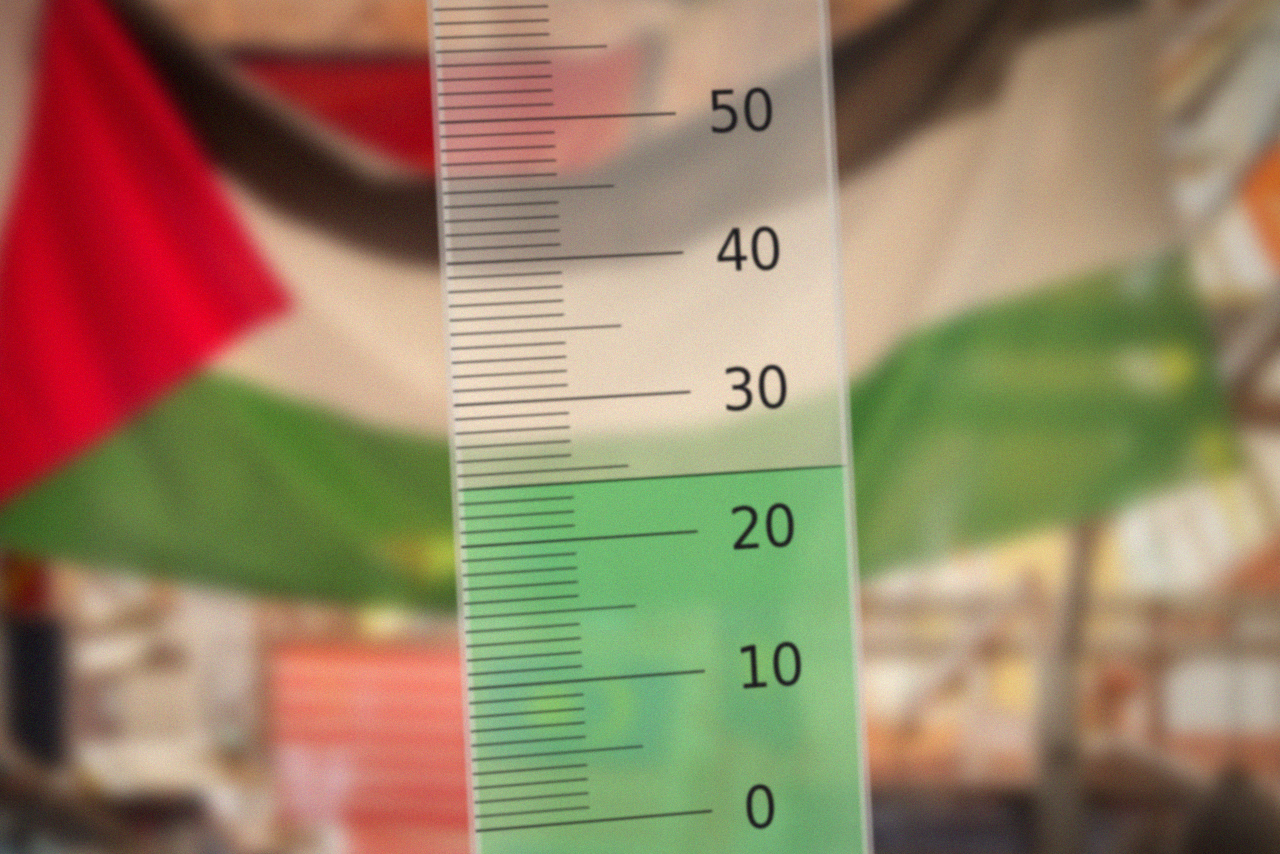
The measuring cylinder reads 24 mL
